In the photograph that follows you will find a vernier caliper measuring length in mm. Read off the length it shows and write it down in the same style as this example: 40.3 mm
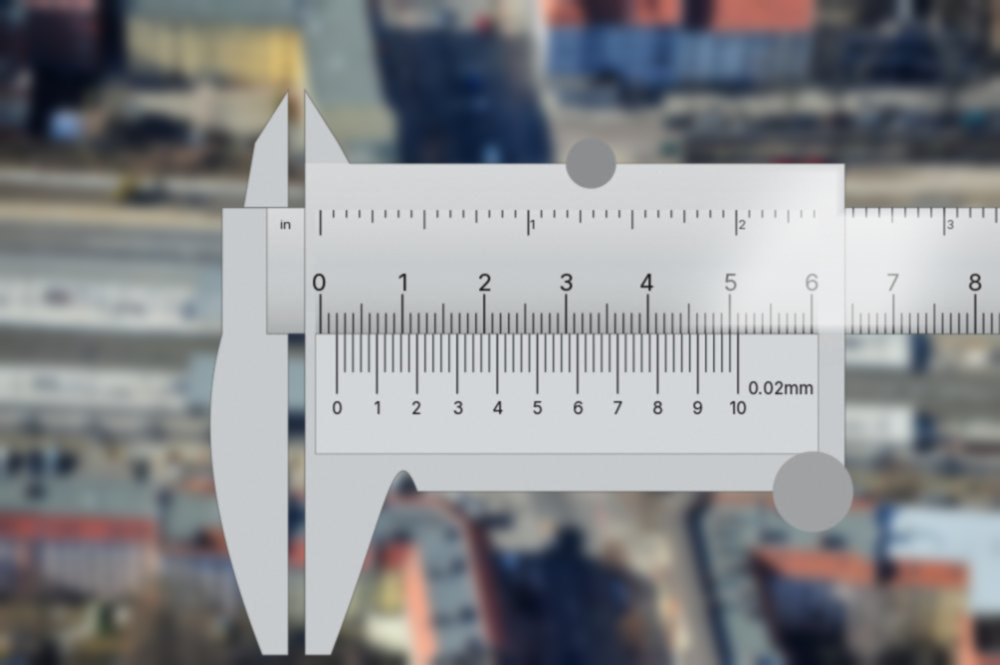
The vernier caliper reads 2.0 mm
